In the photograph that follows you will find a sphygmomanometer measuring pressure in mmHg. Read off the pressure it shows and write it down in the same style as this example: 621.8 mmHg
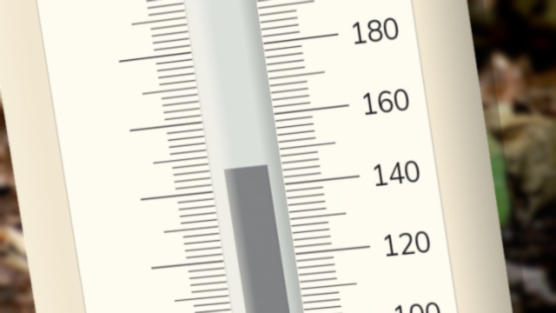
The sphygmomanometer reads 146 mmHg
